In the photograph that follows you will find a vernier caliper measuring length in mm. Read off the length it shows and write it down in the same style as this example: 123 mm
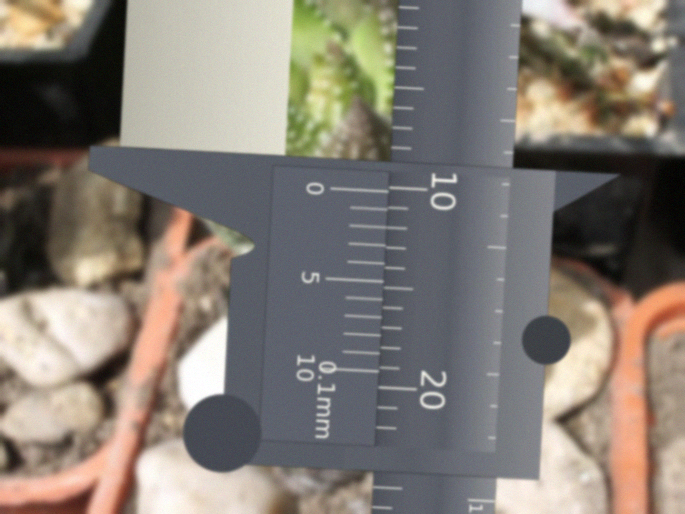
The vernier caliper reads 10.2 mm
